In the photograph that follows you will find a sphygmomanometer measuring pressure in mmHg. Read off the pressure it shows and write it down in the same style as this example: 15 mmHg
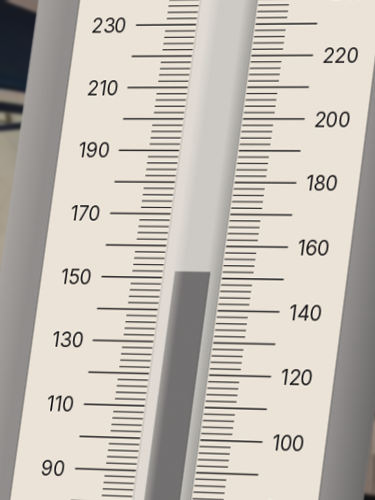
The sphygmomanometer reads 152 mmHg
